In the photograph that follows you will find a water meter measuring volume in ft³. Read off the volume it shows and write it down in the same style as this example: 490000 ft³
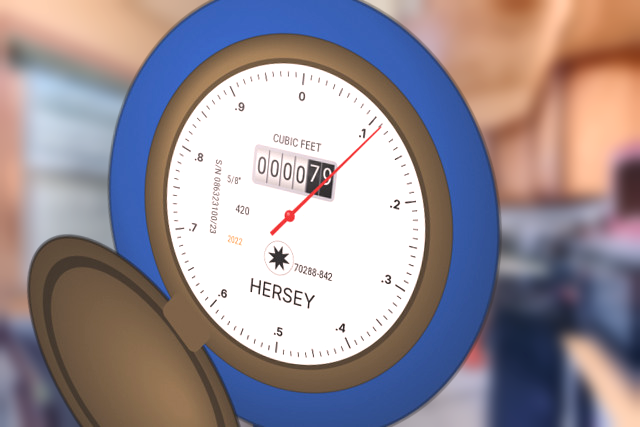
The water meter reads 79.11 ft³
